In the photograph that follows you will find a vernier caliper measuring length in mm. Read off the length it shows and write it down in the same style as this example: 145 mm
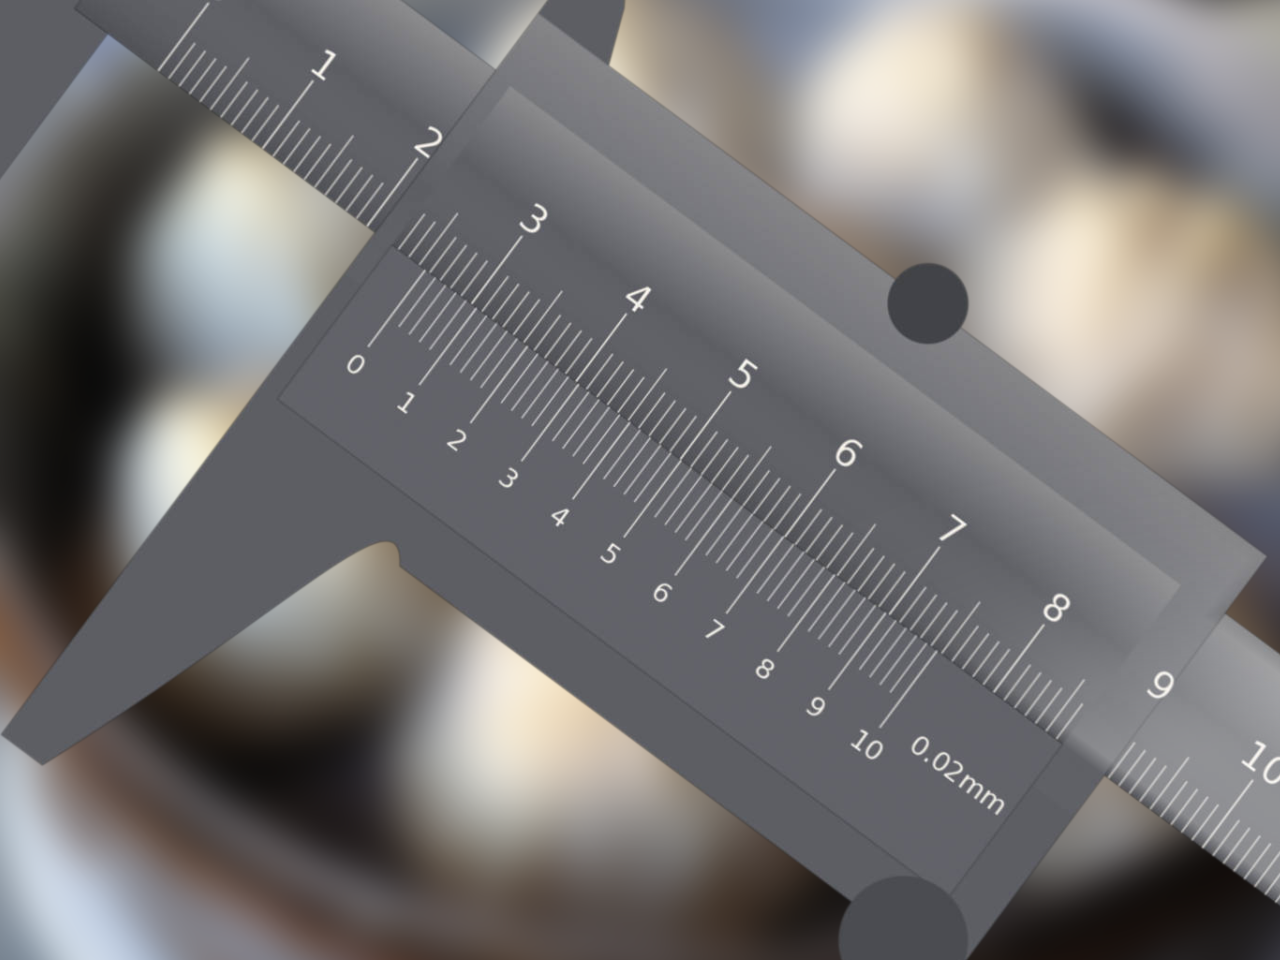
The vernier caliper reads 25.6 mm
